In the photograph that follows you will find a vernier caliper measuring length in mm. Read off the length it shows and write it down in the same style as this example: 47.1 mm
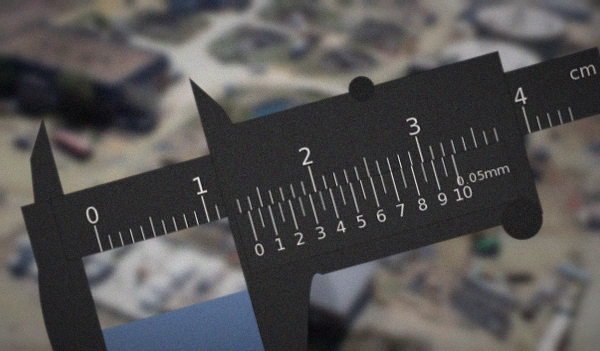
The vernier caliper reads 13.7 mm
